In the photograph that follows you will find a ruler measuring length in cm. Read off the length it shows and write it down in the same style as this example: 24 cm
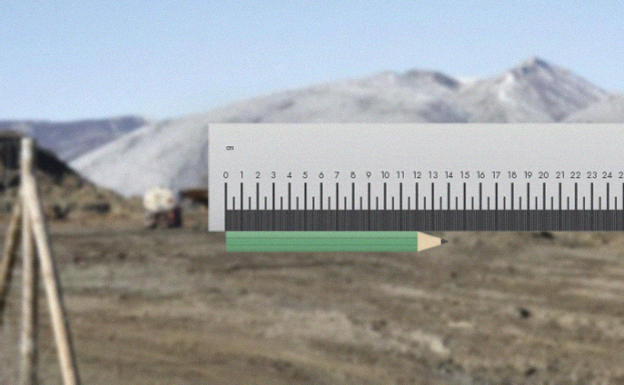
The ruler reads 14 cm
